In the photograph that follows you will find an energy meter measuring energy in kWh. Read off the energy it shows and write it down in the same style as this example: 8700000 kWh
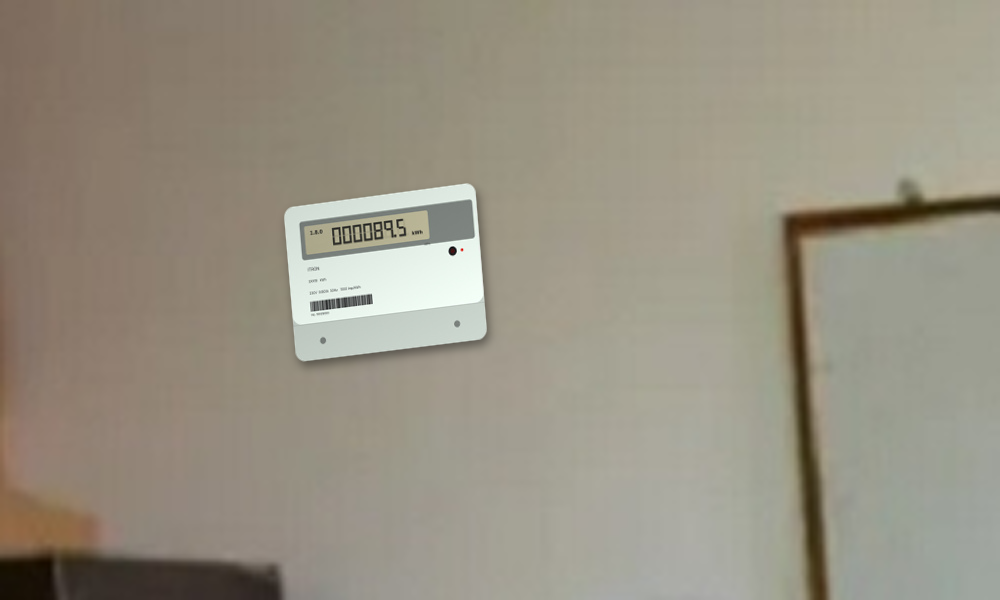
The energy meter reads 89.5 kWh
